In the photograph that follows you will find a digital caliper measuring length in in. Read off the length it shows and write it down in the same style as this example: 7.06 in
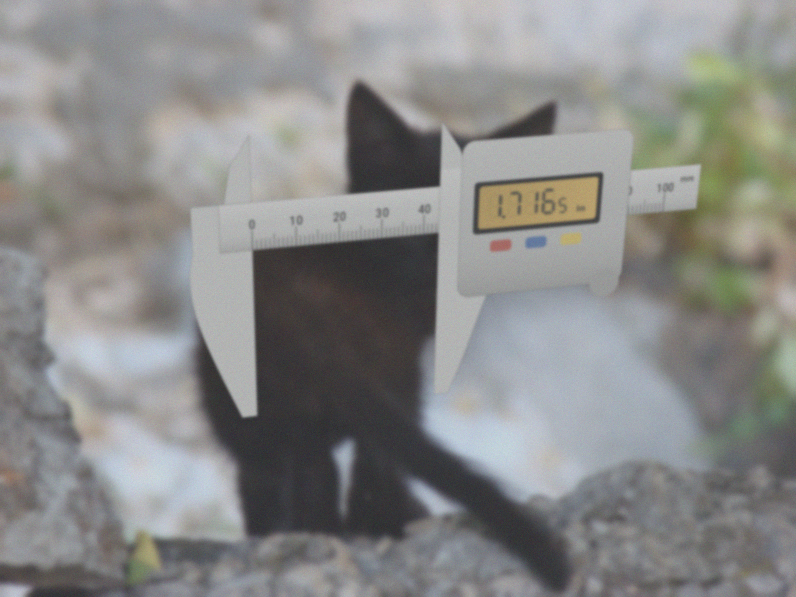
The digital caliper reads 1.7165 in
